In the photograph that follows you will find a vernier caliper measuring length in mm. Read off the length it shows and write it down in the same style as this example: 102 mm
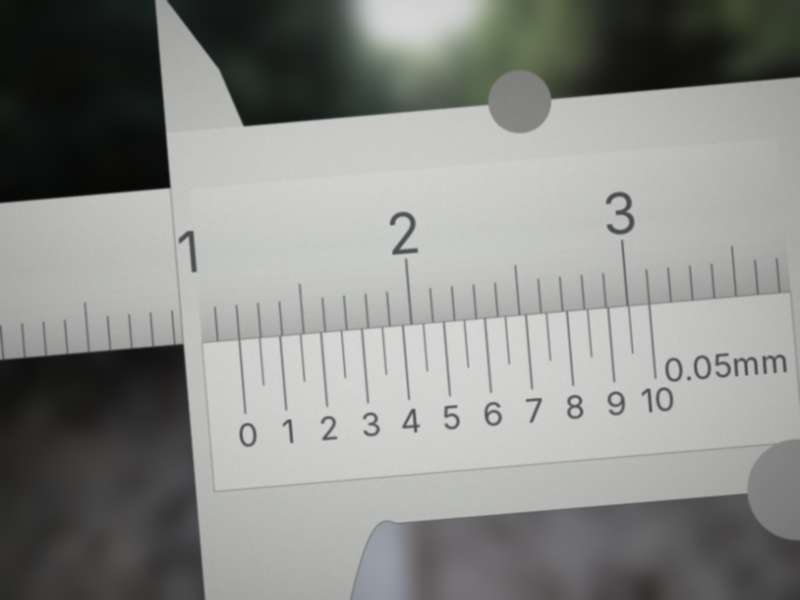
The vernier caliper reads 12.0 mm
